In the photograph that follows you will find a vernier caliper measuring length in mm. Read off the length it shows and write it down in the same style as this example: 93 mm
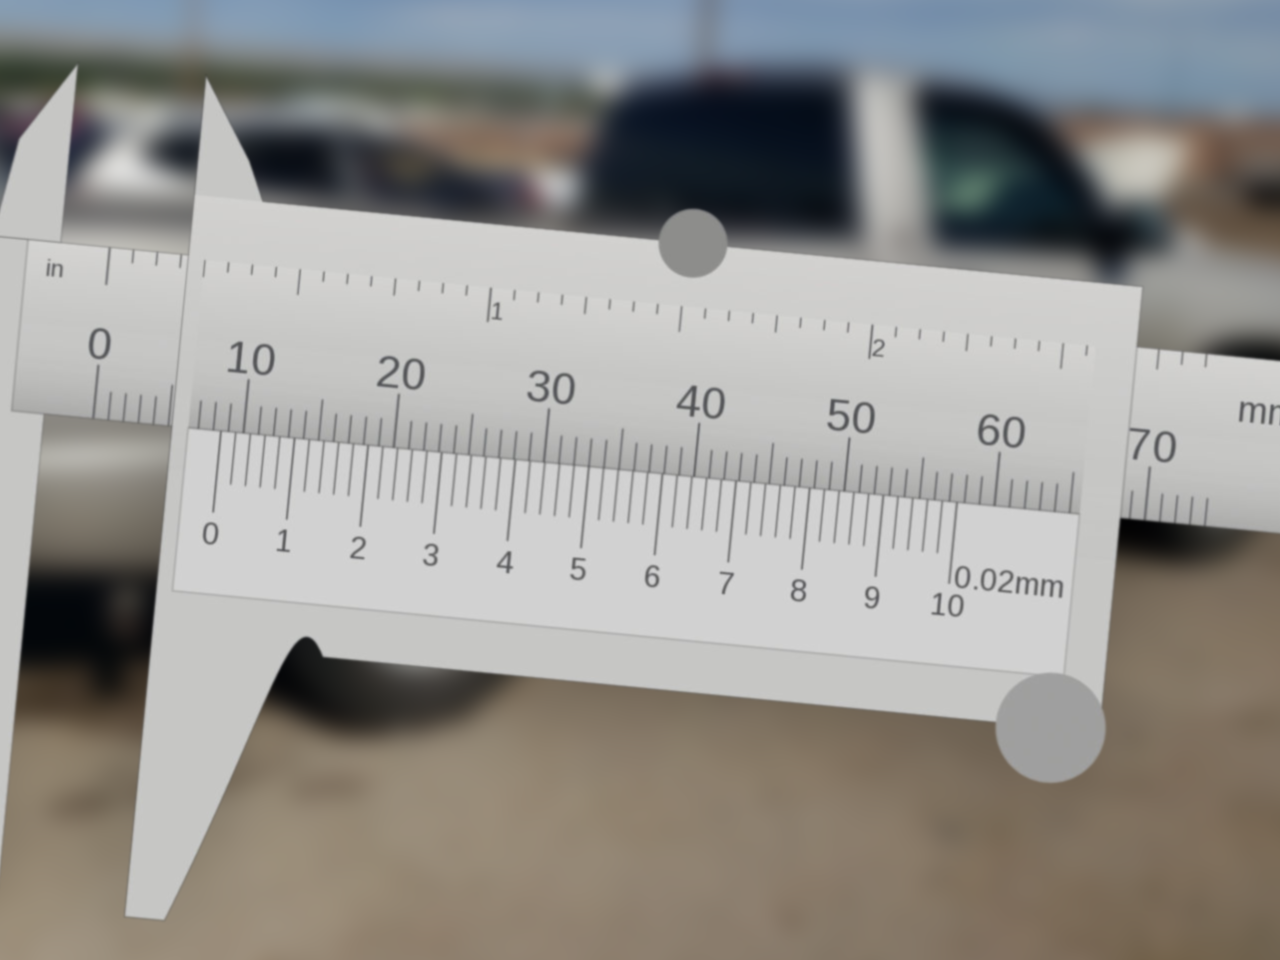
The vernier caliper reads 8.5 mm
